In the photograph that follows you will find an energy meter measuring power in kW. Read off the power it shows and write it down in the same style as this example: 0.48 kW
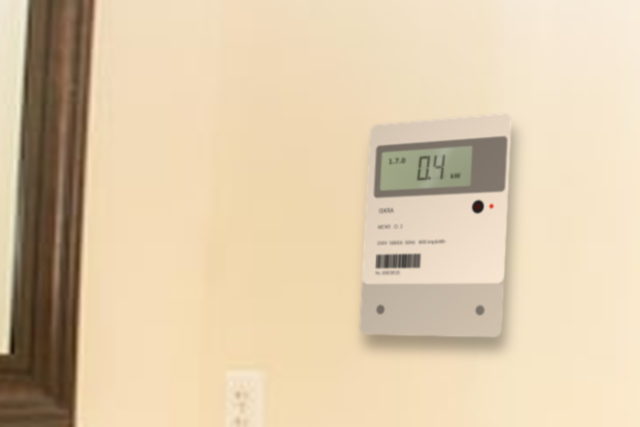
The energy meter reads 0.4 kW
